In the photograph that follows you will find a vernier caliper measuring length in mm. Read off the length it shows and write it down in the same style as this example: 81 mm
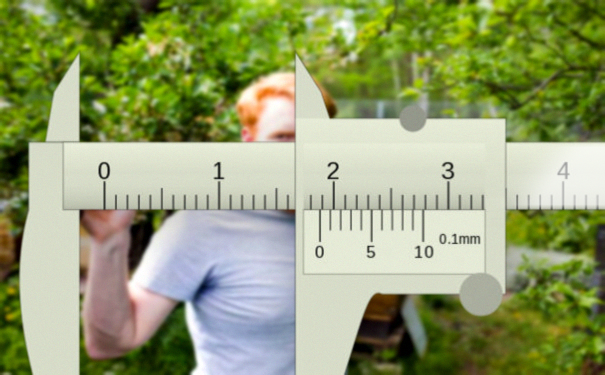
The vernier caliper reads 18.8 mm
